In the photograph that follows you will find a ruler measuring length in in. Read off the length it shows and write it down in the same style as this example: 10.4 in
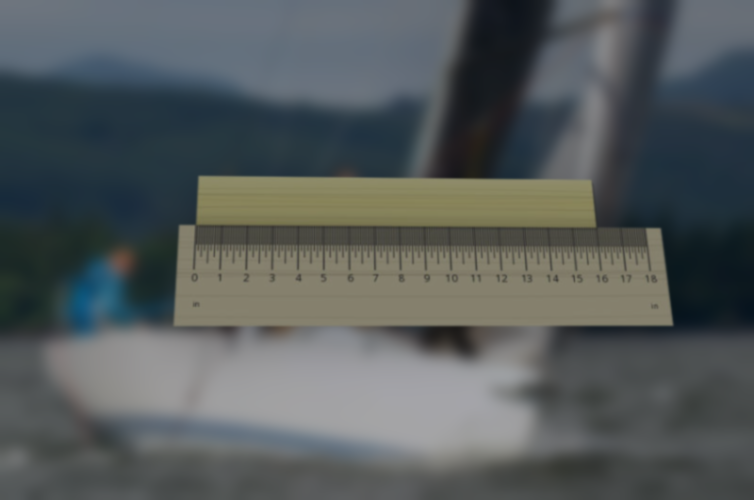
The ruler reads 16 in
